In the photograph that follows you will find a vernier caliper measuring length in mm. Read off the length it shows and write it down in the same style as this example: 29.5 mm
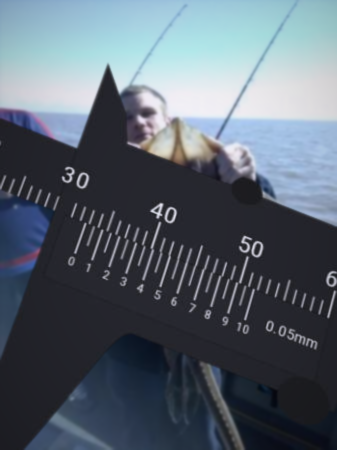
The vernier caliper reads 32.6 mm
